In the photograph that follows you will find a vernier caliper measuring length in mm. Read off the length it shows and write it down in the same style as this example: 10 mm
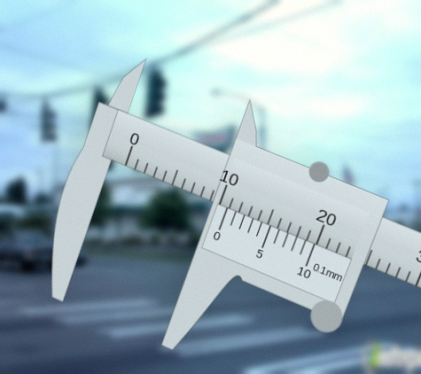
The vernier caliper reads 10.8 mm
